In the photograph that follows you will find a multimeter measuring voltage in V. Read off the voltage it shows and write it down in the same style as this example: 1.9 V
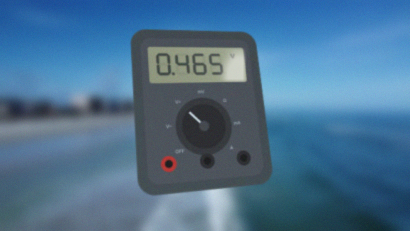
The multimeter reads 0.465 V
